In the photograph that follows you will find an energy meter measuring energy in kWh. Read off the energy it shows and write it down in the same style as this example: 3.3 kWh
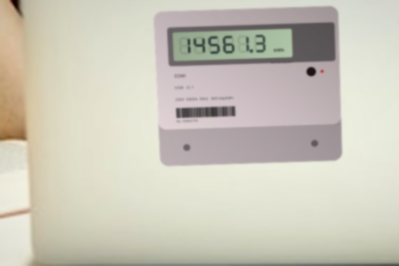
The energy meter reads 14561.3 kWh
